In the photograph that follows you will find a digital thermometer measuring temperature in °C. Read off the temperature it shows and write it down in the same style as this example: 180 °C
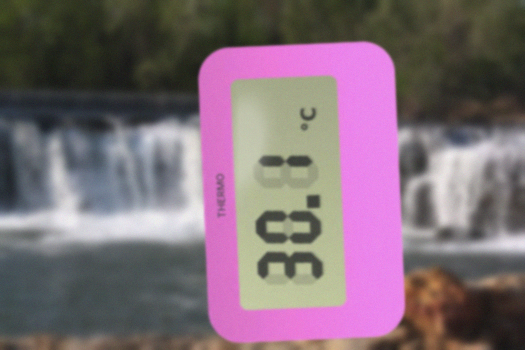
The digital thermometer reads 30.1 °C
